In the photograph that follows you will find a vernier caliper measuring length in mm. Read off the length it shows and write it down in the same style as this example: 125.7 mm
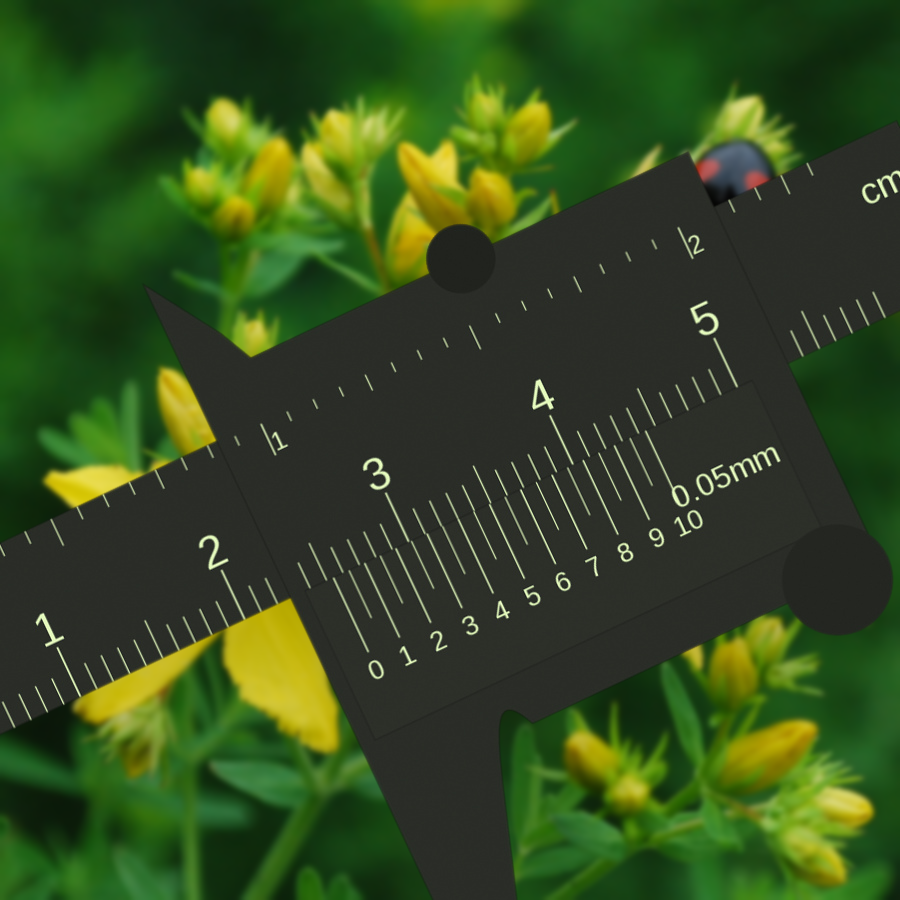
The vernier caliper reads 25.4 mm
